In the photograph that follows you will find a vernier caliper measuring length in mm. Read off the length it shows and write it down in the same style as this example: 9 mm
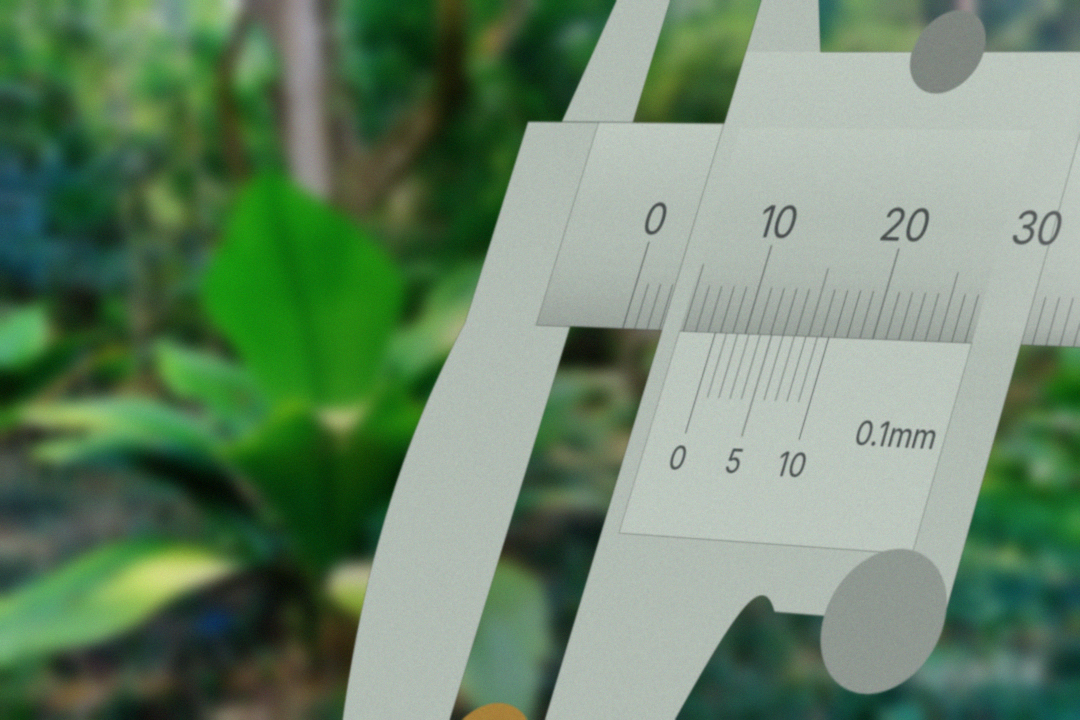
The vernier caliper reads 7.6 mm
